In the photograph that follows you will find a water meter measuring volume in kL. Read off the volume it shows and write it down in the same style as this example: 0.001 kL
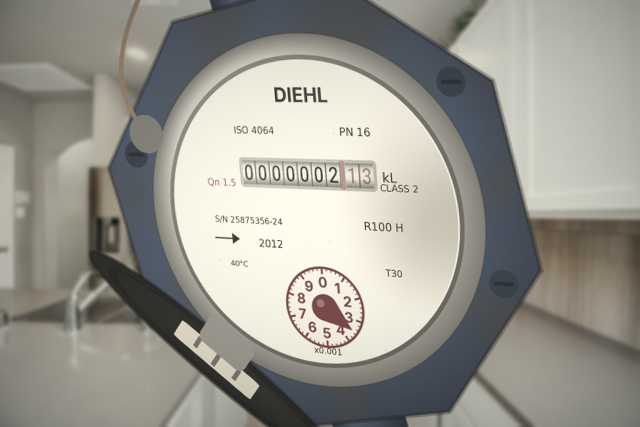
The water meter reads 2.133 kL
